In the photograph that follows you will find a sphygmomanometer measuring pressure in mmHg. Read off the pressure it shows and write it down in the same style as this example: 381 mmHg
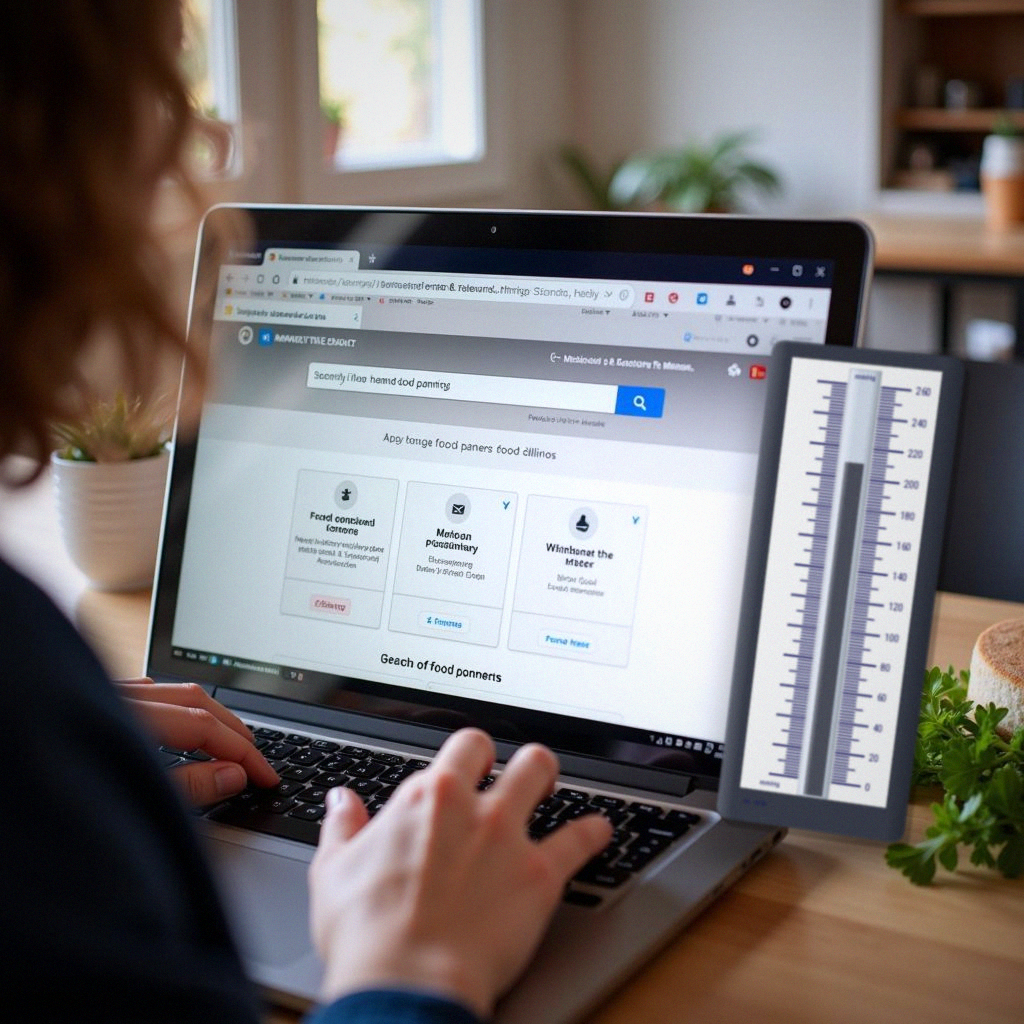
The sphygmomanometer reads 210 mmHg
